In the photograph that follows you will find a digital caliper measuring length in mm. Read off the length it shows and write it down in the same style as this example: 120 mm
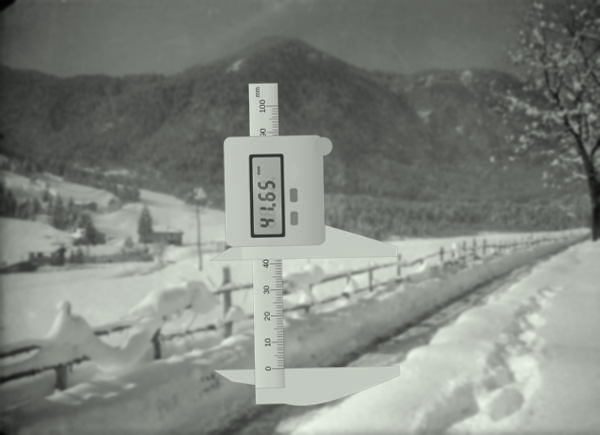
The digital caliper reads 41.65 mm
